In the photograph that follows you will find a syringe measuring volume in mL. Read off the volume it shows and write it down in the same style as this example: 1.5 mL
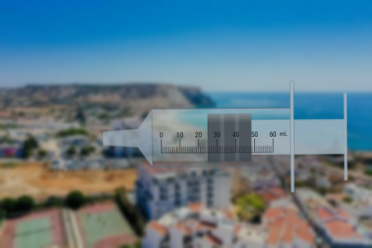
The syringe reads 25 mL
